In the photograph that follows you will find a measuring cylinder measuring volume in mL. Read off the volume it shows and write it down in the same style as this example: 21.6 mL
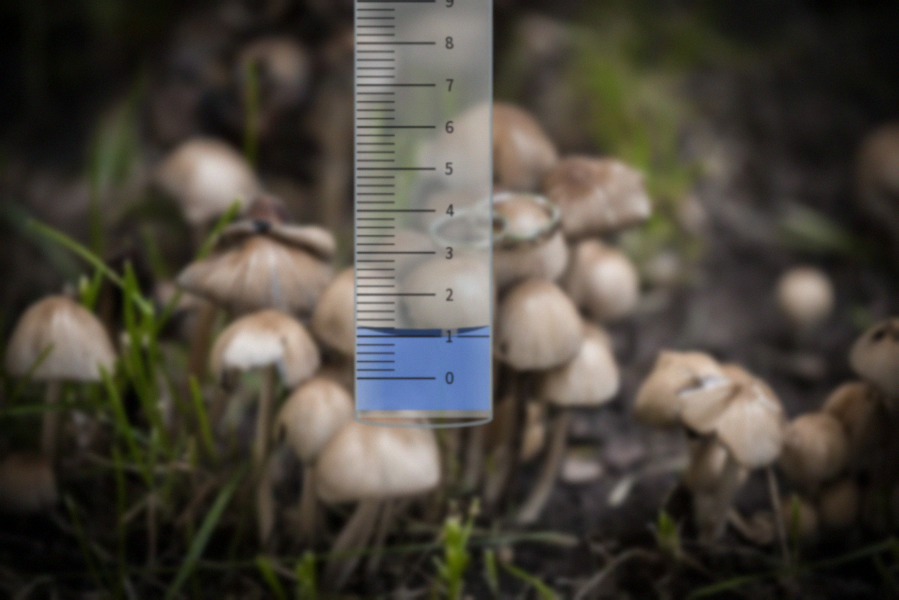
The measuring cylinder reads 1 mL
